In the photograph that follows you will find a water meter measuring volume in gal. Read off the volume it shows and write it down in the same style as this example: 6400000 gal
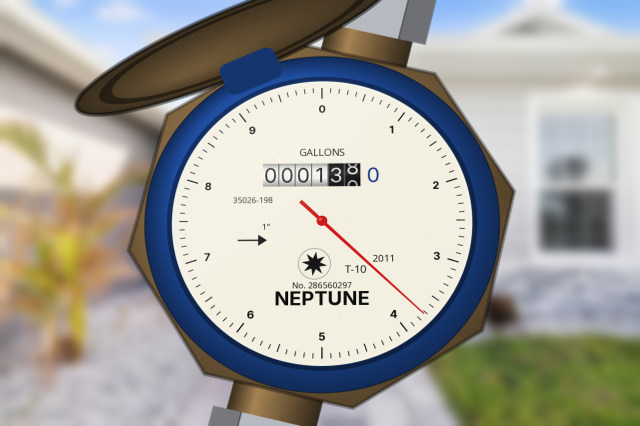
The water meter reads 1383.7 gal
